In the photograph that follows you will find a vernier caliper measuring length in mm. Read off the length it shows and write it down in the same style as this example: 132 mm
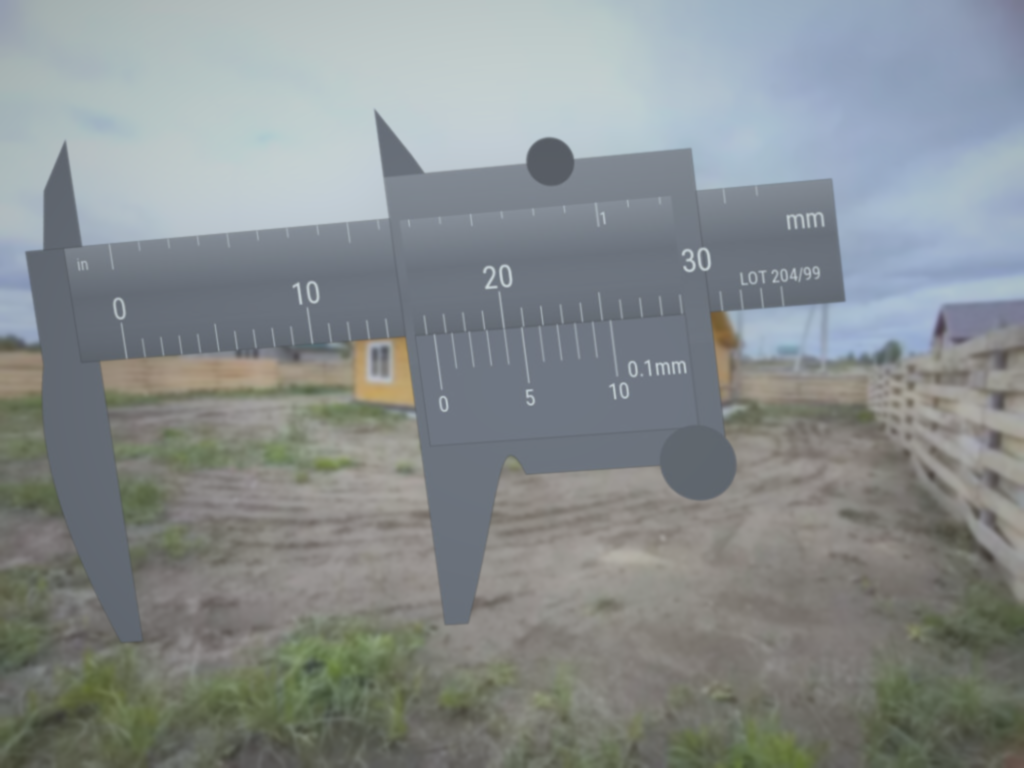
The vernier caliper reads 16.4 mm
